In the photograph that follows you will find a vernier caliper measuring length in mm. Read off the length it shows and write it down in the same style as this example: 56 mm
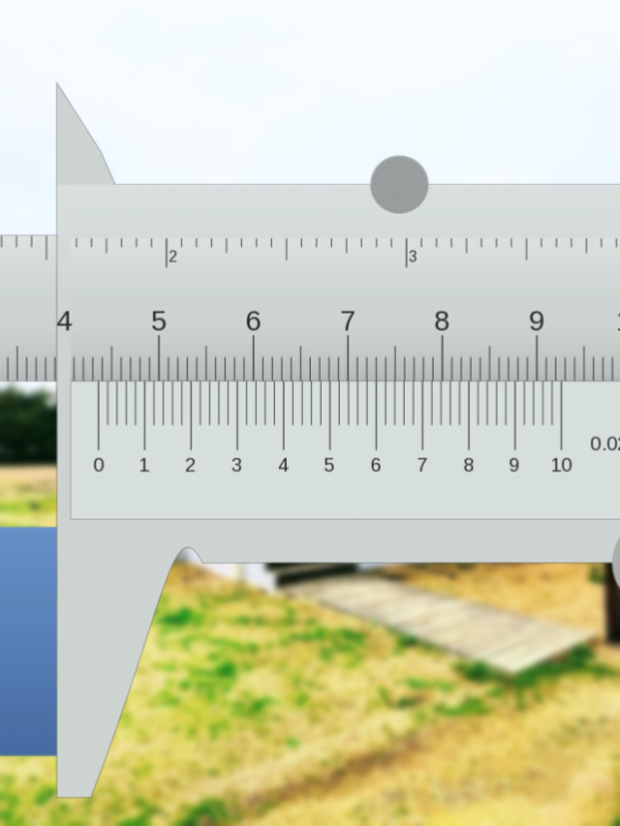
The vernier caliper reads 43.6 mm
